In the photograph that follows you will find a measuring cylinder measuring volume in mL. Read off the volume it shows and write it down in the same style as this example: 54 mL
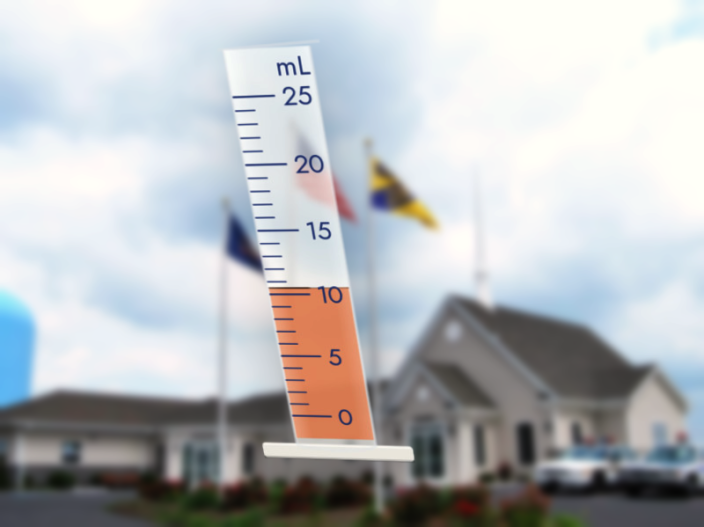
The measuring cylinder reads 10.5 mL
